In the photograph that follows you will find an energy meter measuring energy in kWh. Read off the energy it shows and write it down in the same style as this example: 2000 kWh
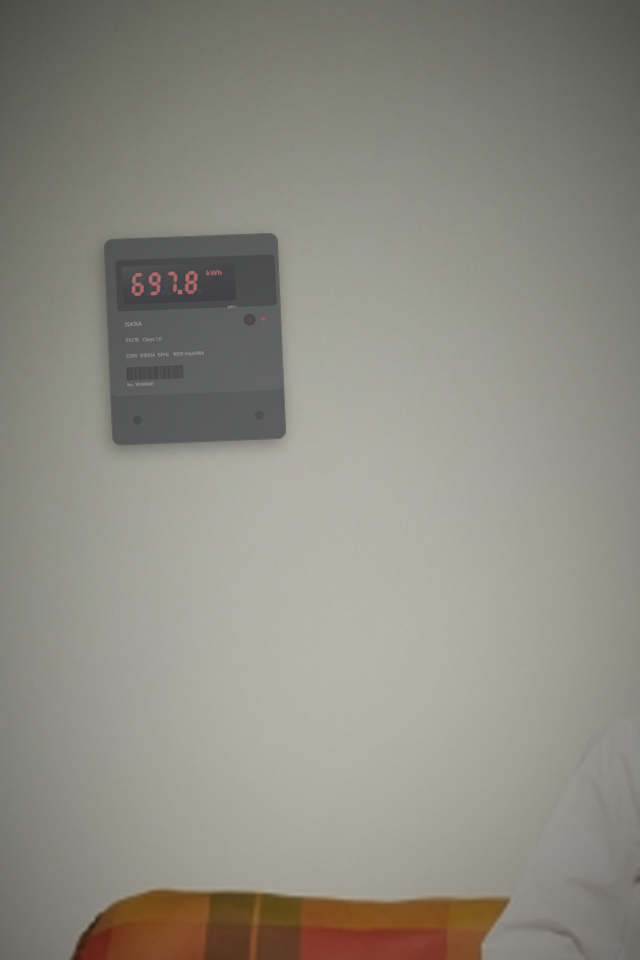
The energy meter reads 697.8 kWh
